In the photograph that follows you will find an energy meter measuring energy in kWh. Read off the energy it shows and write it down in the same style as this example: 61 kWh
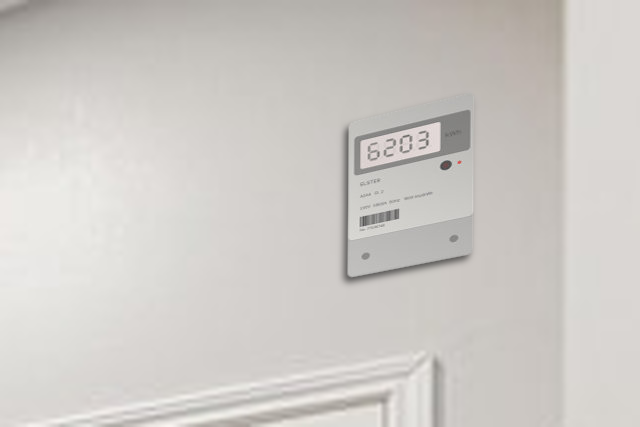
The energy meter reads 6203 kWh
